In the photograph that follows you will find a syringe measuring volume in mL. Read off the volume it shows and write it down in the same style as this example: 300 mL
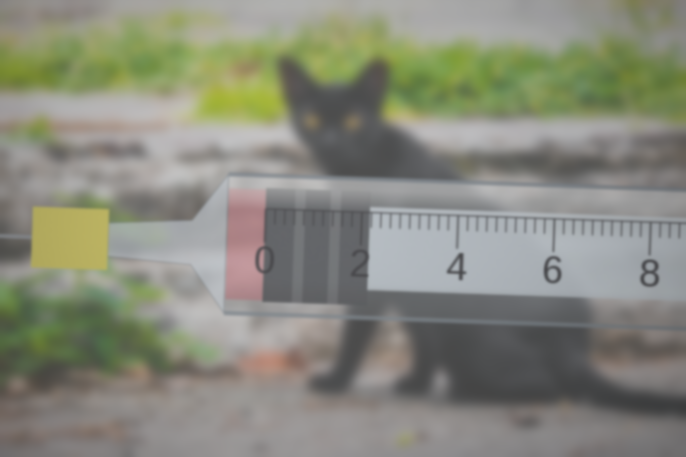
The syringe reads 0 mL
